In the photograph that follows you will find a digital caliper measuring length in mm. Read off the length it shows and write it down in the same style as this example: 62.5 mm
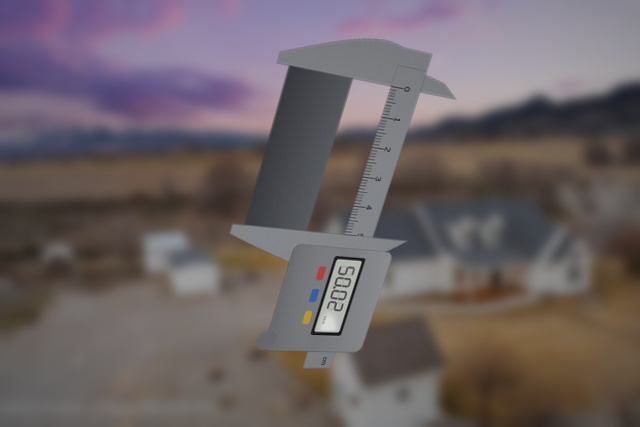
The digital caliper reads 50.02 mm
